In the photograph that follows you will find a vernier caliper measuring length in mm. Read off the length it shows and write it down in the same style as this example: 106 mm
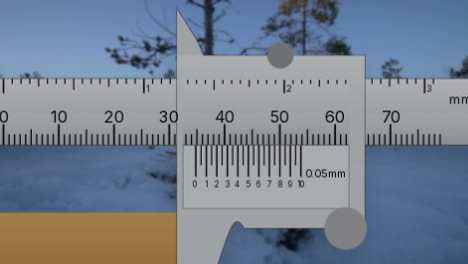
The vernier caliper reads 34.8 mm
